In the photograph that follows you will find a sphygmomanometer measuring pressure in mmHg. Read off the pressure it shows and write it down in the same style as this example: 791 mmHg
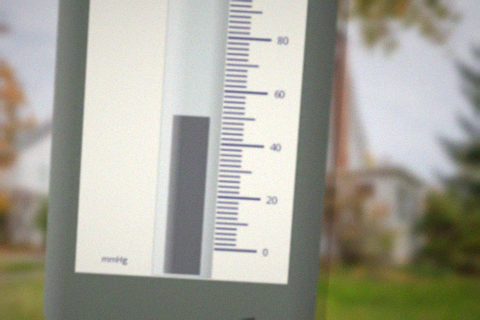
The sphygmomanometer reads 50 mmHg
